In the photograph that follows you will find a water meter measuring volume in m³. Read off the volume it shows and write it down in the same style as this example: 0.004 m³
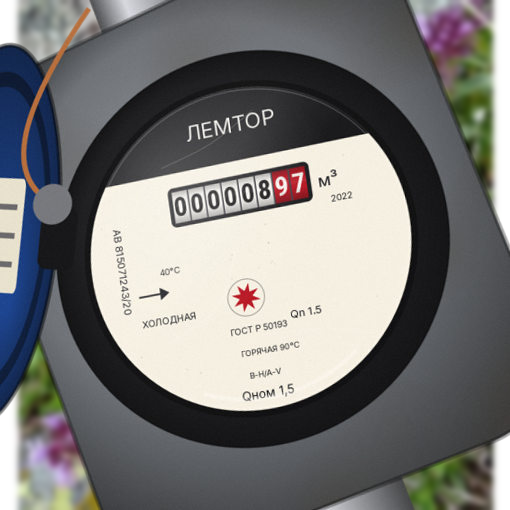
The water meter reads 8.97 m³
